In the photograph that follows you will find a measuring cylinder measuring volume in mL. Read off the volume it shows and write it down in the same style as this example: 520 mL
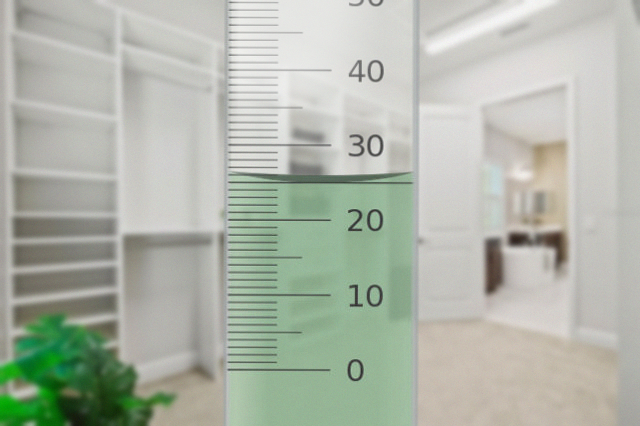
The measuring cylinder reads 25 mL
